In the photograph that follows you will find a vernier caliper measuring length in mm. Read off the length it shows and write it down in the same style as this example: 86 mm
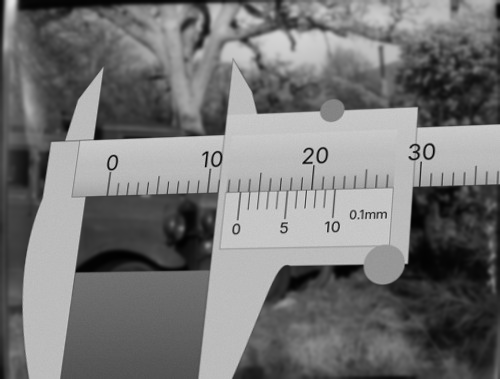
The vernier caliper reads 13.2 mm
